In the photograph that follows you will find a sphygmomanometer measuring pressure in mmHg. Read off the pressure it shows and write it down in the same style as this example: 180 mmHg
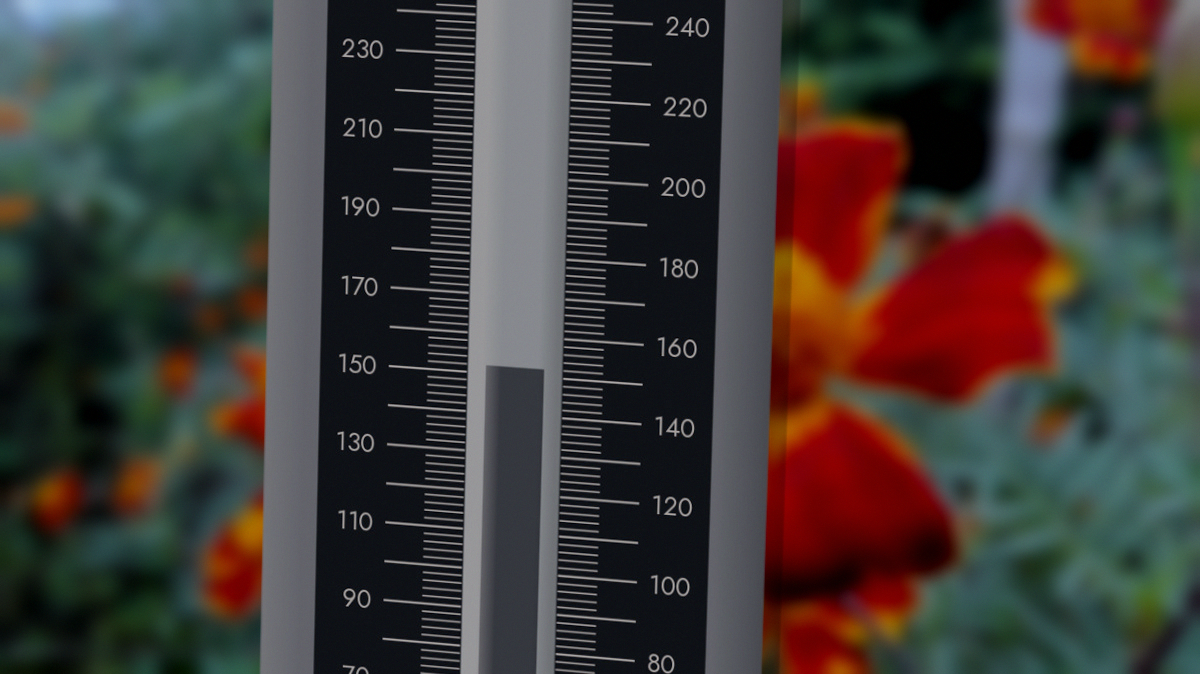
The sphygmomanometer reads 152 mmHg
